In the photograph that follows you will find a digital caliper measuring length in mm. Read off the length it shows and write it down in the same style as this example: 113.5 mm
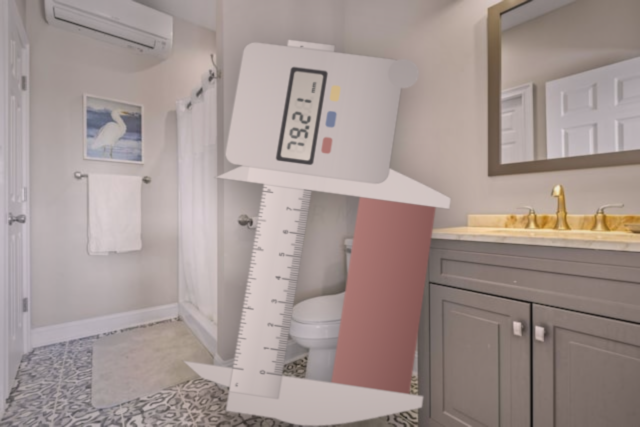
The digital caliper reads 79.21 mm
